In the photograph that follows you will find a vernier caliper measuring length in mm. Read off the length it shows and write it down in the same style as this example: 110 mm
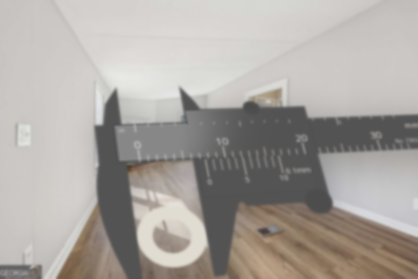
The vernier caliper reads 7.6 mm
